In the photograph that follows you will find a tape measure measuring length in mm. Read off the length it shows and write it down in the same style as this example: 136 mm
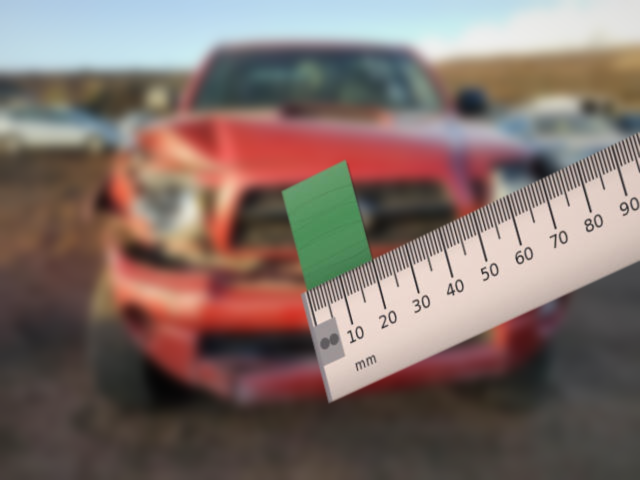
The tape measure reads 20 mm
